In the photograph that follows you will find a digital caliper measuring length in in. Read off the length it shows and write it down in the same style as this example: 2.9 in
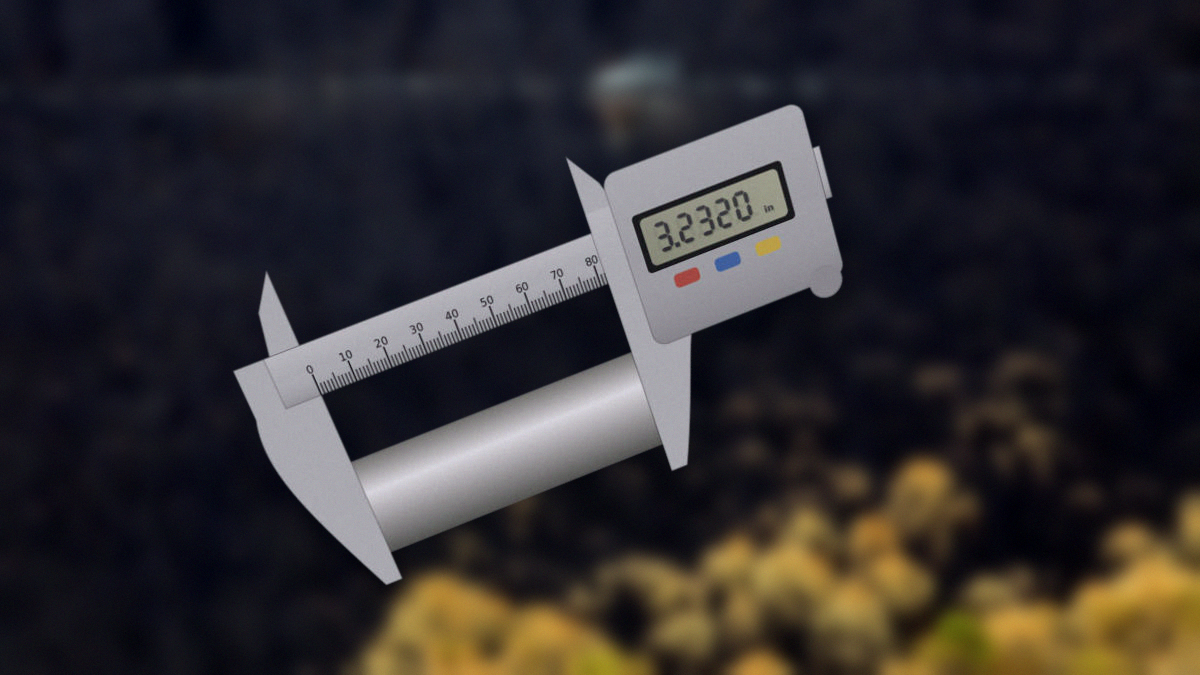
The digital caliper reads 3.2320 in
